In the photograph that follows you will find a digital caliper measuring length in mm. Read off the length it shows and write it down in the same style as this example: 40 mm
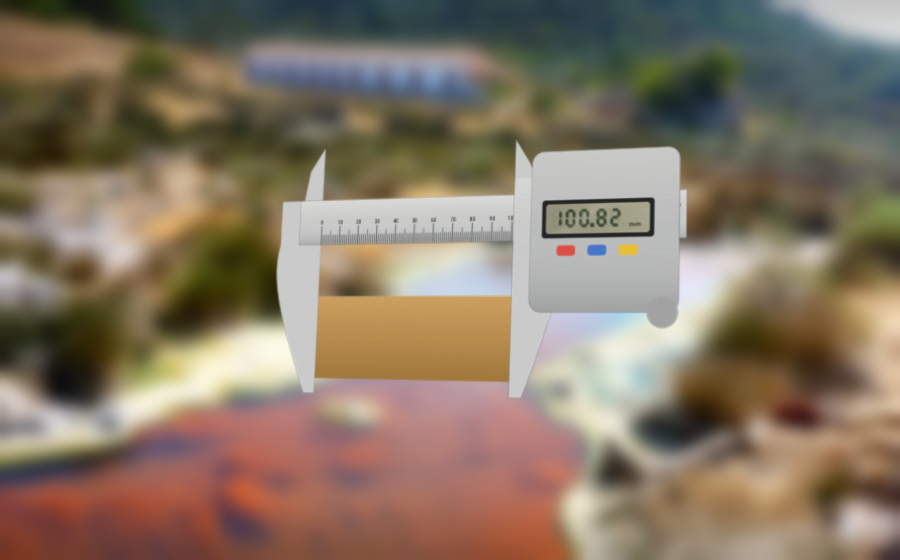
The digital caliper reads 100.82 mm
